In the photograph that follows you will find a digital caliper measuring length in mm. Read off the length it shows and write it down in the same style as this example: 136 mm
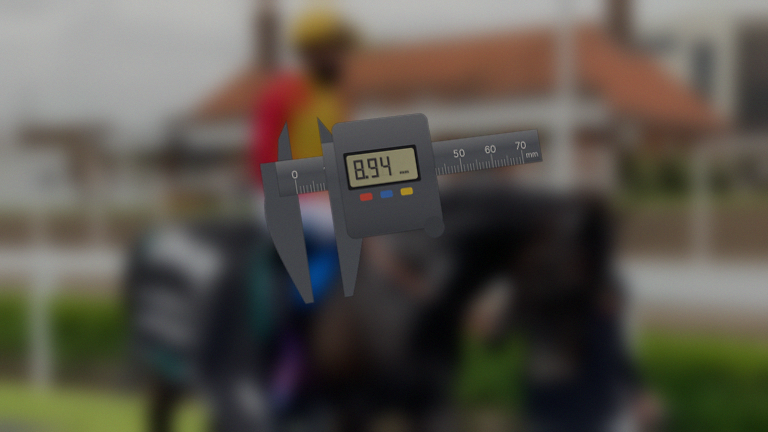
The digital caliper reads 8.94 mm
